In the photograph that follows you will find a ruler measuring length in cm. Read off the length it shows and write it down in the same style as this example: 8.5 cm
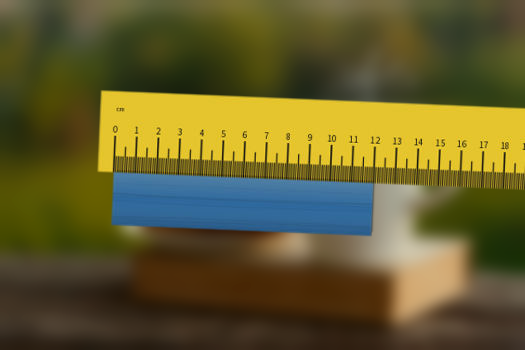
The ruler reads 12 cm
